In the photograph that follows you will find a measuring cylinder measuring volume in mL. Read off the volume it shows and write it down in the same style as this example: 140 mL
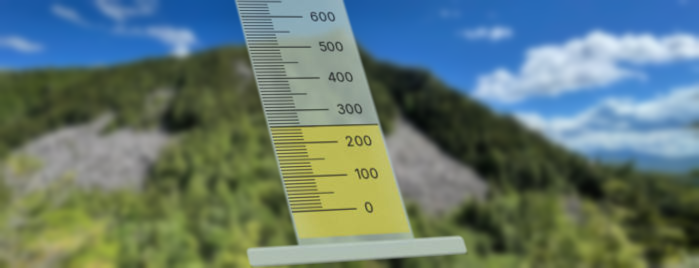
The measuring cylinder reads 250 mL
